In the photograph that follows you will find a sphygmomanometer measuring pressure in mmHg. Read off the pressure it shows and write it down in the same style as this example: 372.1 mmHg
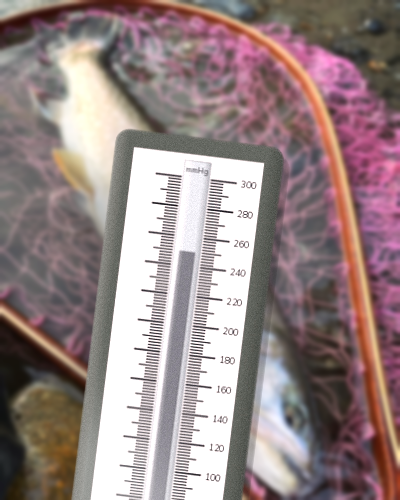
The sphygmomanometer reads 250 mmHg
